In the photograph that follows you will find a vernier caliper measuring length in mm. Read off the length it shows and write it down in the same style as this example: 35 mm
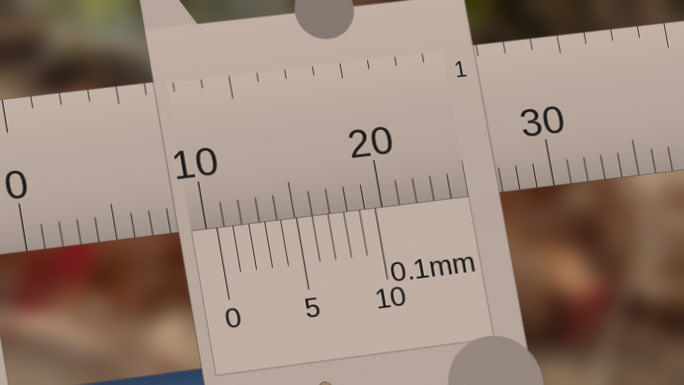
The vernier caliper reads 10.6 mm
